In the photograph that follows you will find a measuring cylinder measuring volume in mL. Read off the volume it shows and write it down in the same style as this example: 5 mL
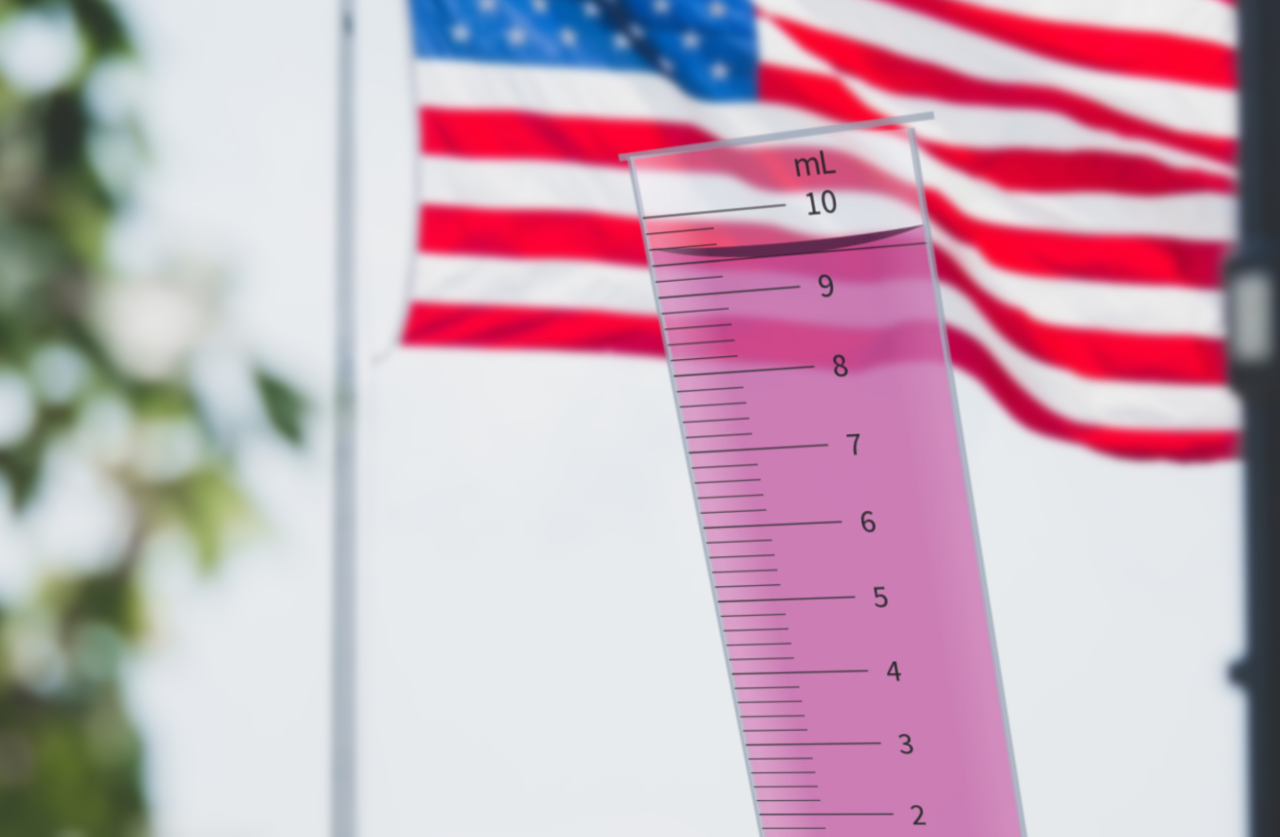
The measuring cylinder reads 9.4 mL
